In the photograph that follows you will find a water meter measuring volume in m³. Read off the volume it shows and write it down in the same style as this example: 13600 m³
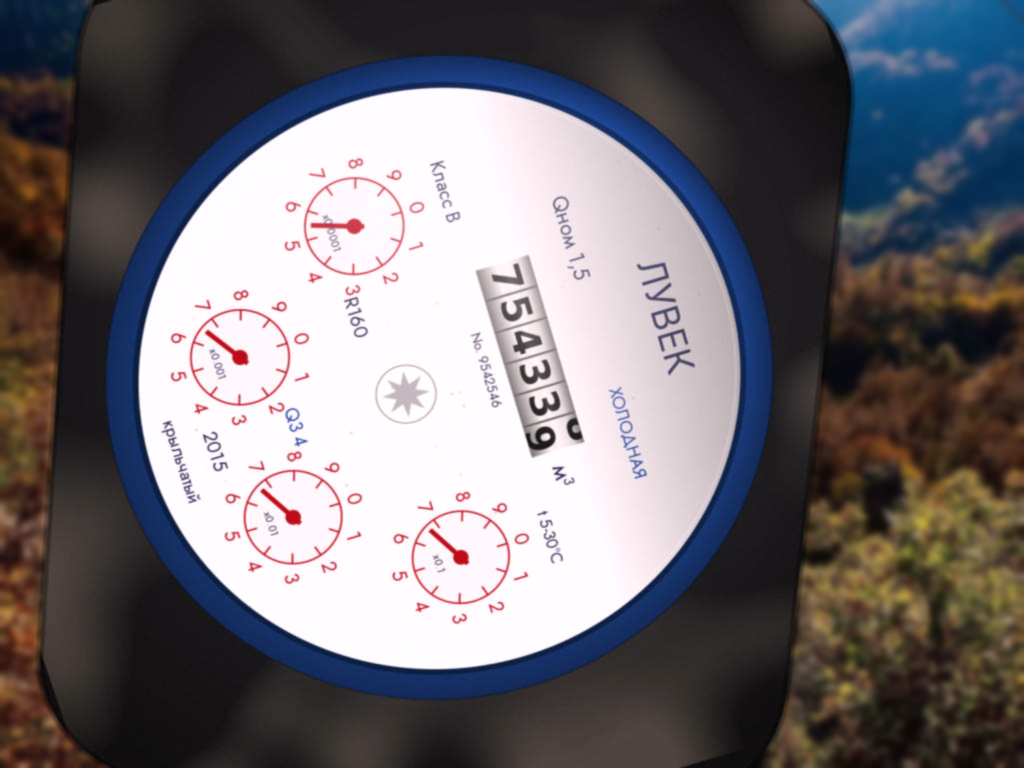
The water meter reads 754338.6665 m³
